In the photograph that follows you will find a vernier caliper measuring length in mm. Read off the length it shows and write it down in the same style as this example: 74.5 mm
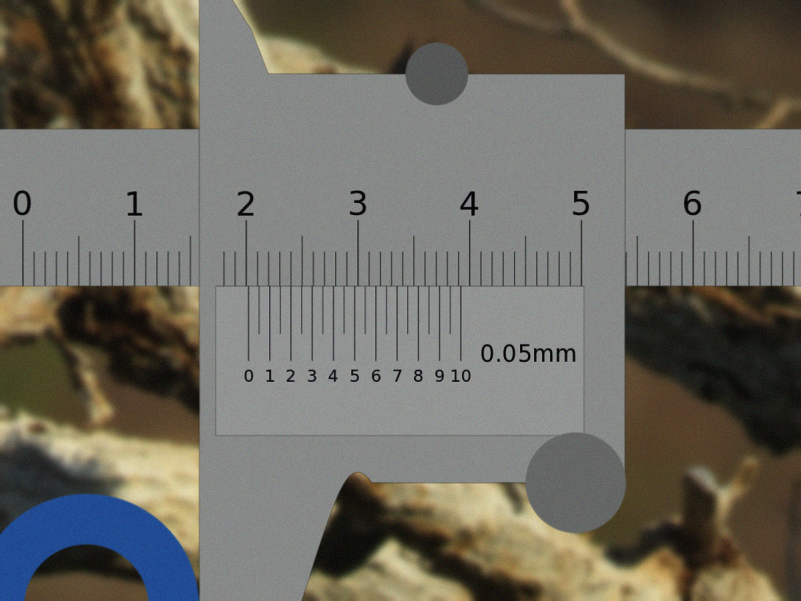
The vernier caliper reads 20.2 mm
